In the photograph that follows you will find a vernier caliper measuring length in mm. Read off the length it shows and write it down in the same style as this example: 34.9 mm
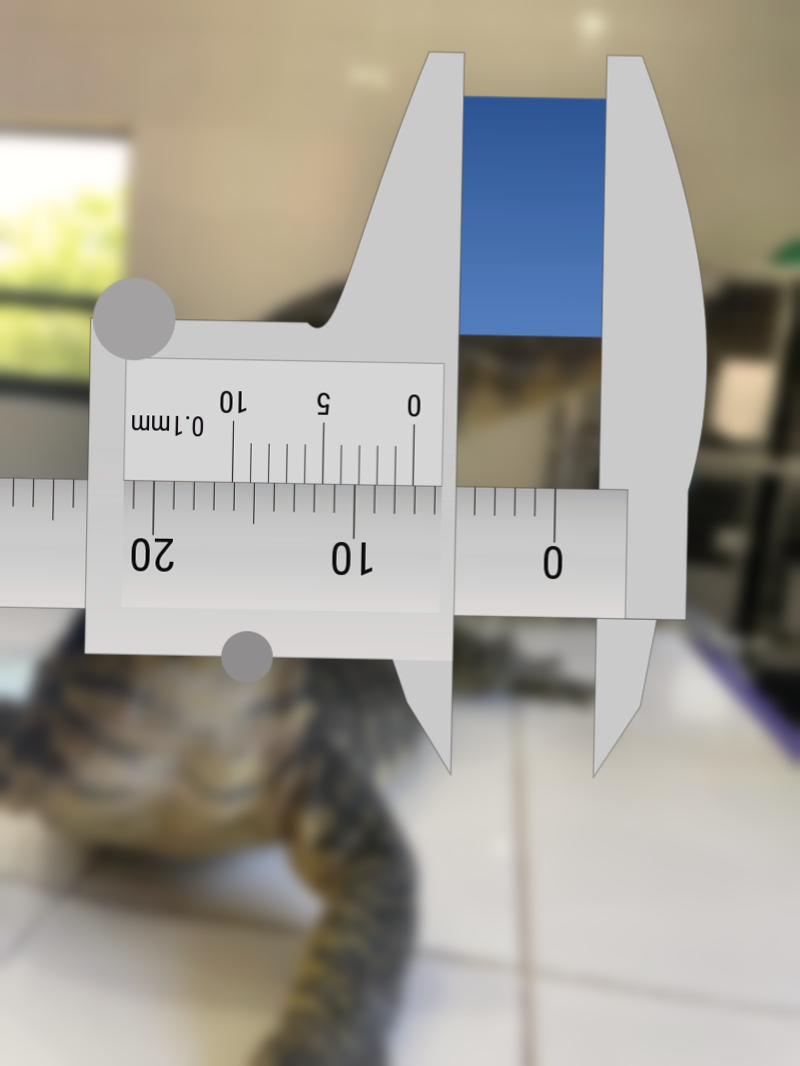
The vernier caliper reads 7.1 mm
